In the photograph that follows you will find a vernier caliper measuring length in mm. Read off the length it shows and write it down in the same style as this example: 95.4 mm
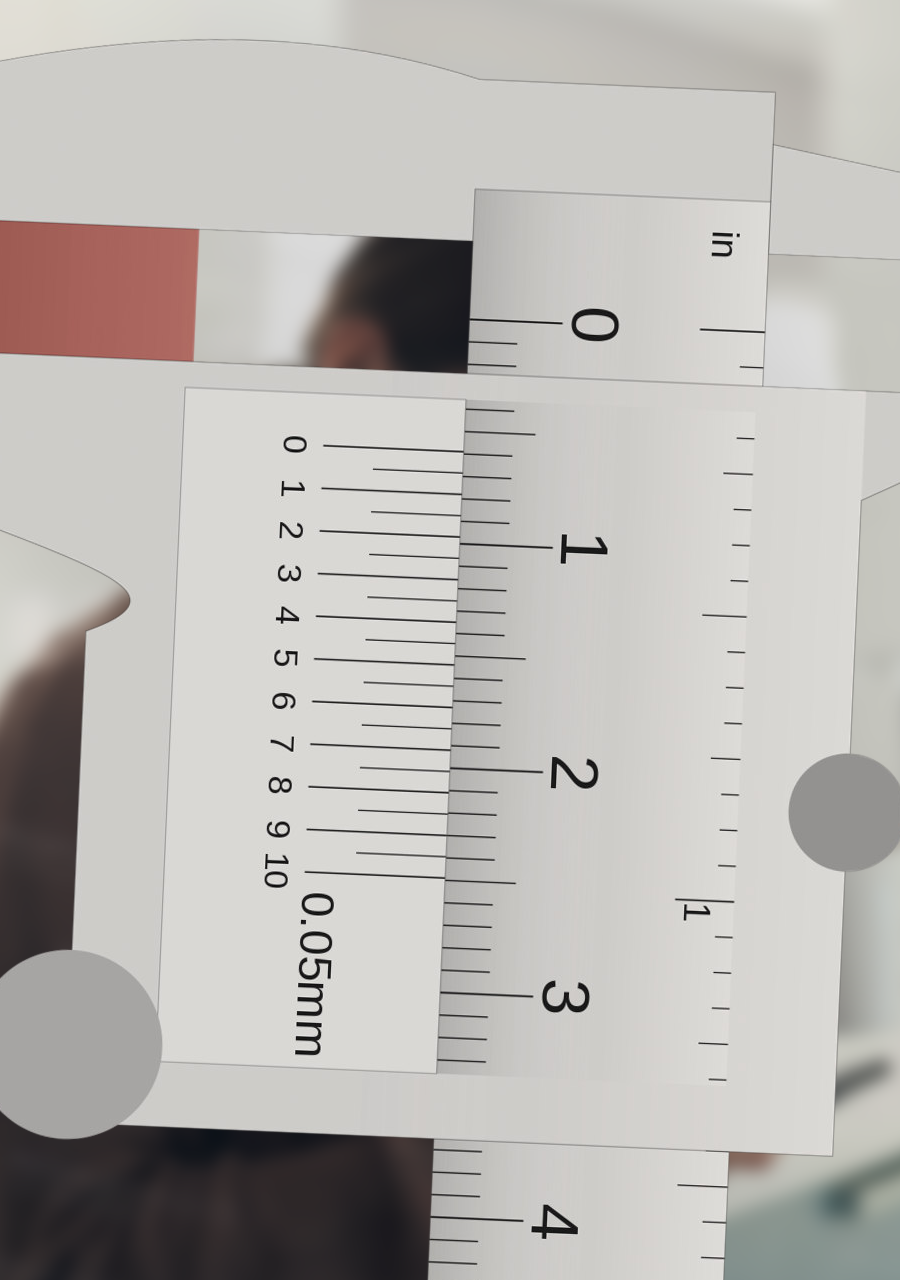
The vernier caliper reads 5.9 mm
